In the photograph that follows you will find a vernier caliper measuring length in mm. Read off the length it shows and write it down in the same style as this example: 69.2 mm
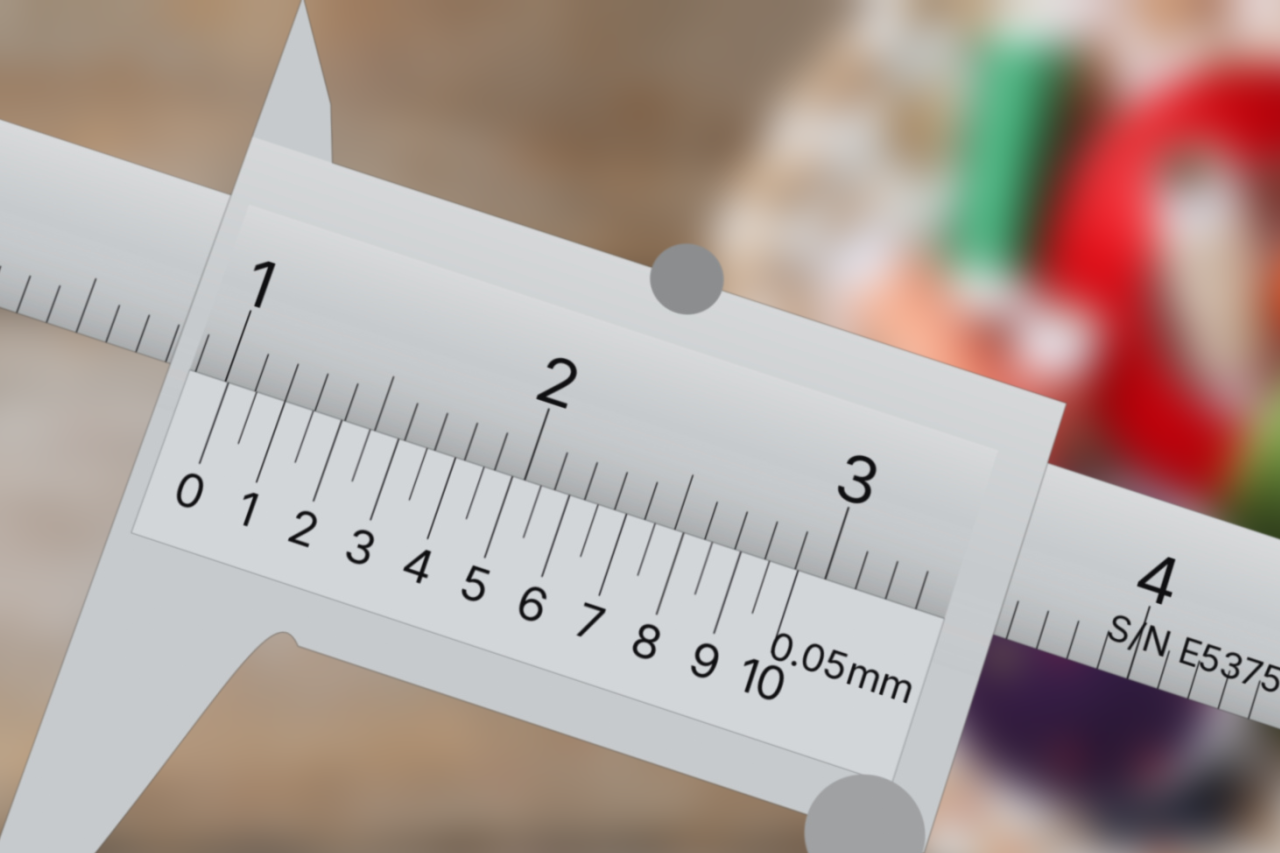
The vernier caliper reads 10.10 mm
